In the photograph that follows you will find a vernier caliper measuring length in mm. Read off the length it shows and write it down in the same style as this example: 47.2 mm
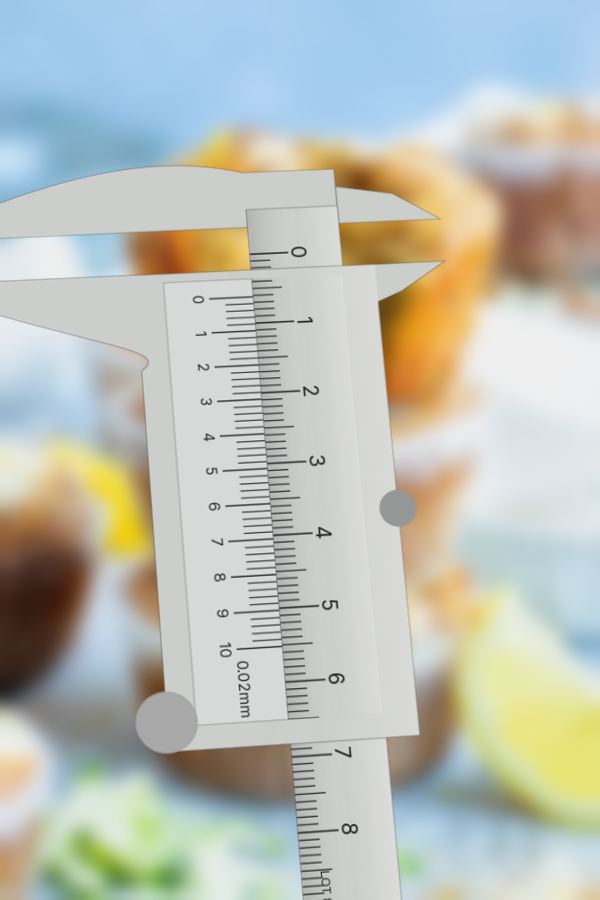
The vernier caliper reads 6.2 mm
